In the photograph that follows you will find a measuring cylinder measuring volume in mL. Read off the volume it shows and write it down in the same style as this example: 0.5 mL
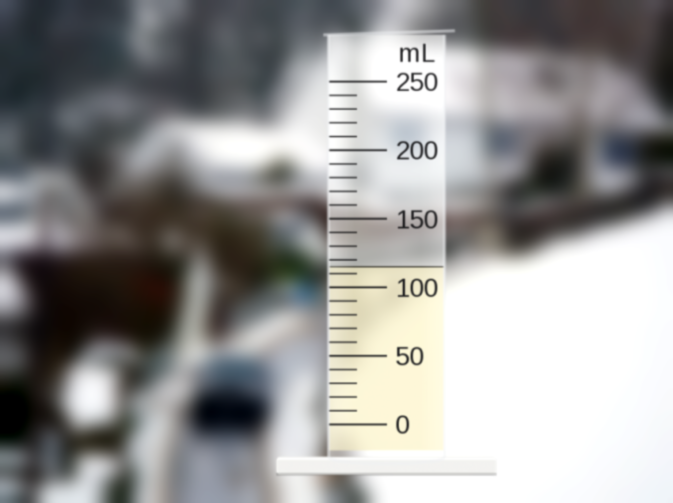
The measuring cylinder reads 115 mL
